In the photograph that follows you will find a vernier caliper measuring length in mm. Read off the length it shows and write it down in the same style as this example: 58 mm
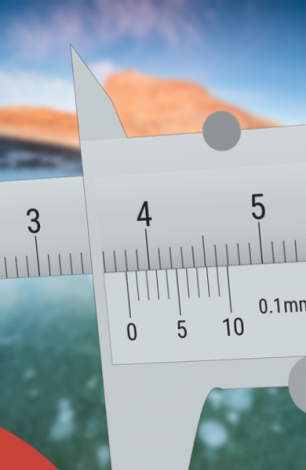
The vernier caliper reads 37.9 mm
